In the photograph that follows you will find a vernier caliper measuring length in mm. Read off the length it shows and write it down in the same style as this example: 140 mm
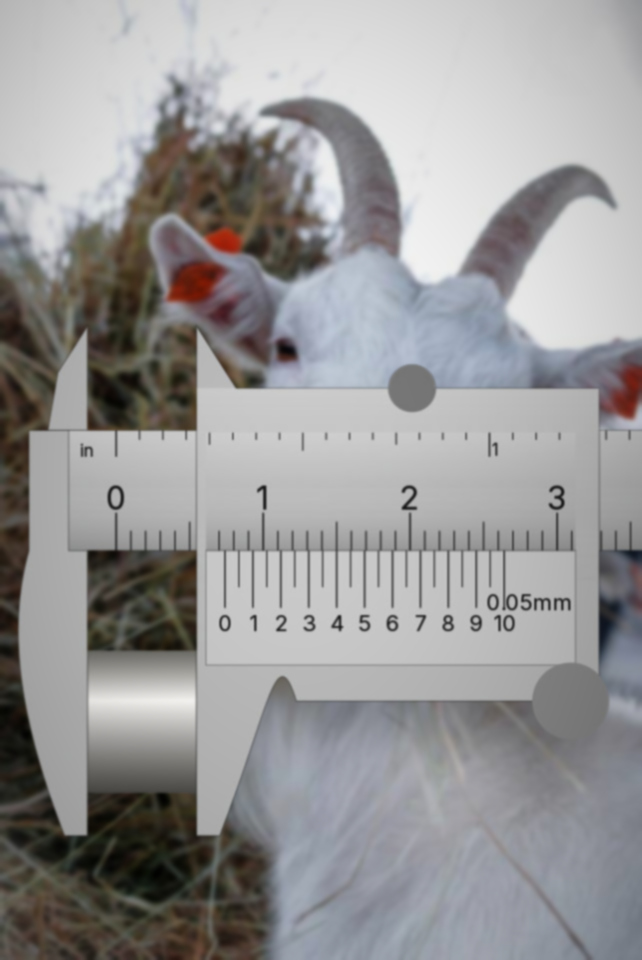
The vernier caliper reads 7.4 mm
